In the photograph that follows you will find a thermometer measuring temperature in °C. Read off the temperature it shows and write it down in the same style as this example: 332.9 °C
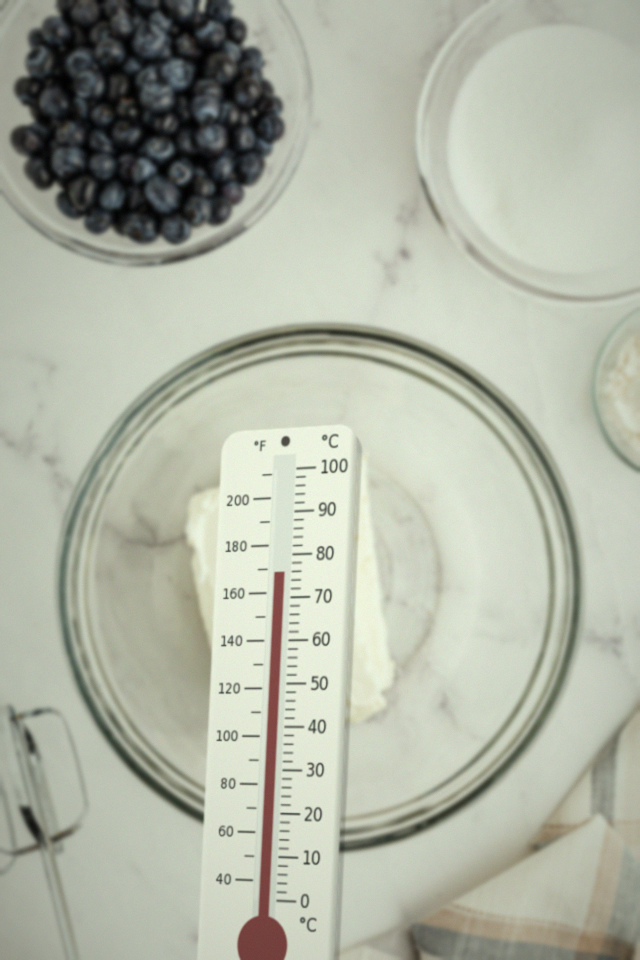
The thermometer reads 76 °C
